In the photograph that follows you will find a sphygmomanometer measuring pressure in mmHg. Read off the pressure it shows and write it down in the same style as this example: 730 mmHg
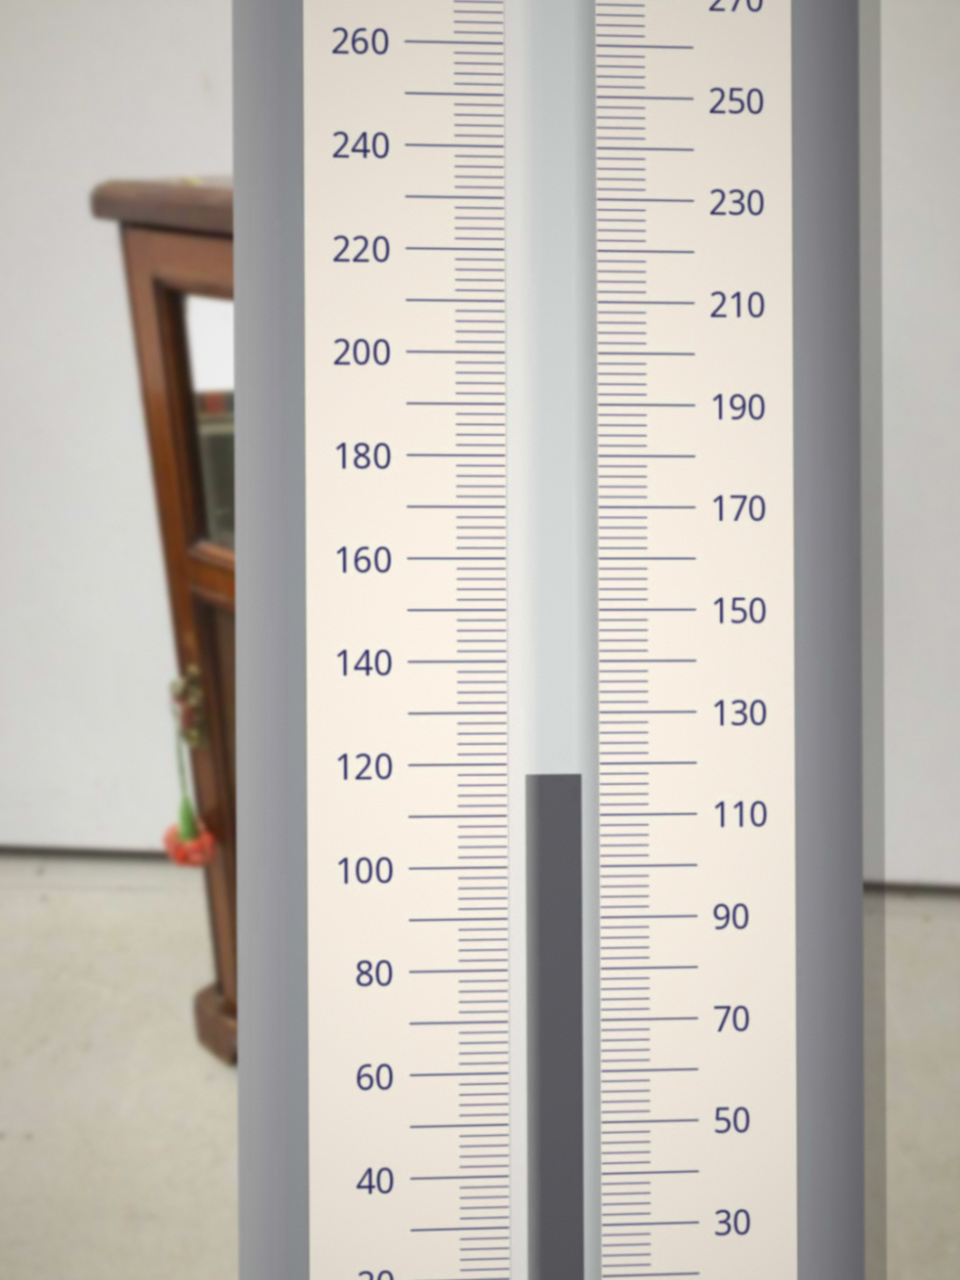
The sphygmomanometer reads 118 mmHg
